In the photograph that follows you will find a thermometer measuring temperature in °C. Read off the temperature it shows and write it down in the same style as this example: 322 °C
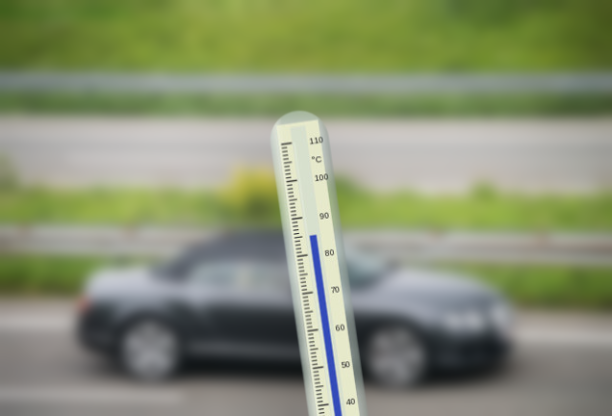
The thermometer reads 85 °C
